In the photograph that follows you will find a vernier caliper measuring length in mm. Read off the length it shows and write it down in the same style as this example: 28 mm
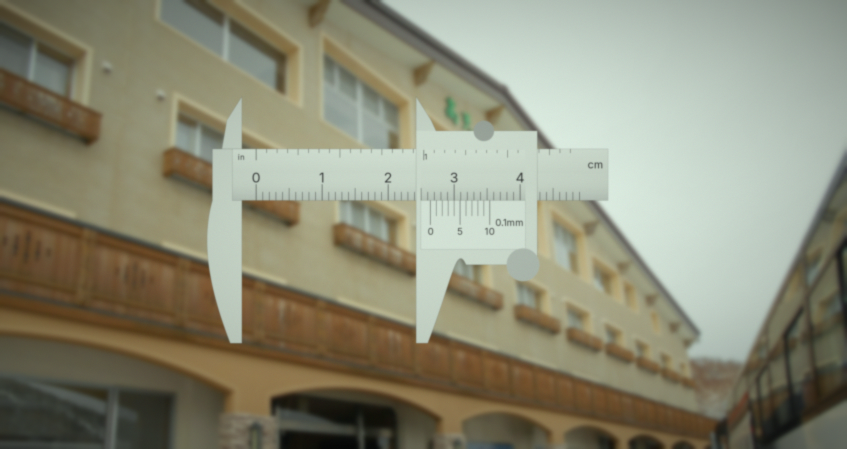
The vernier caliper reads 26.4 mm
